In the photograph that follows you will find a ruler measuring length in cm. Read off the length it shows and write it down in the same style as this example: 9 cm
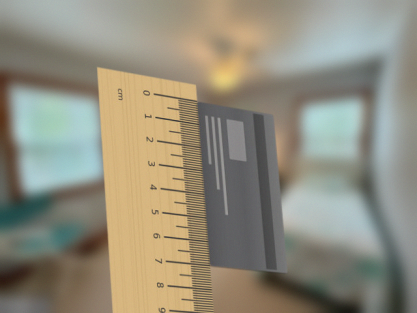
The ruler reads 7 cm
